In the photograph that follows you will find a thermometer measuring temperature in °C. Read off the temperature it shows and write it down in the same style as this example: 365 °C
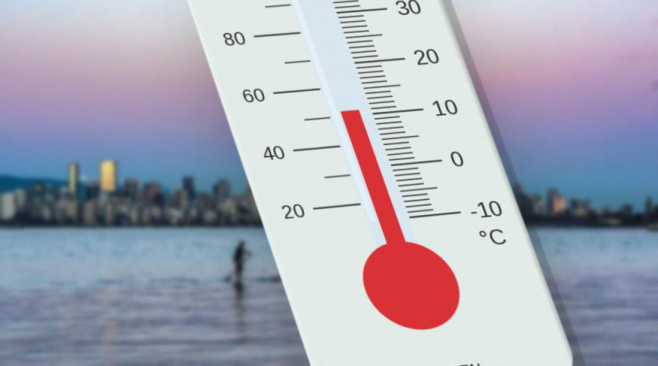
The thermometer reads 11 °C
